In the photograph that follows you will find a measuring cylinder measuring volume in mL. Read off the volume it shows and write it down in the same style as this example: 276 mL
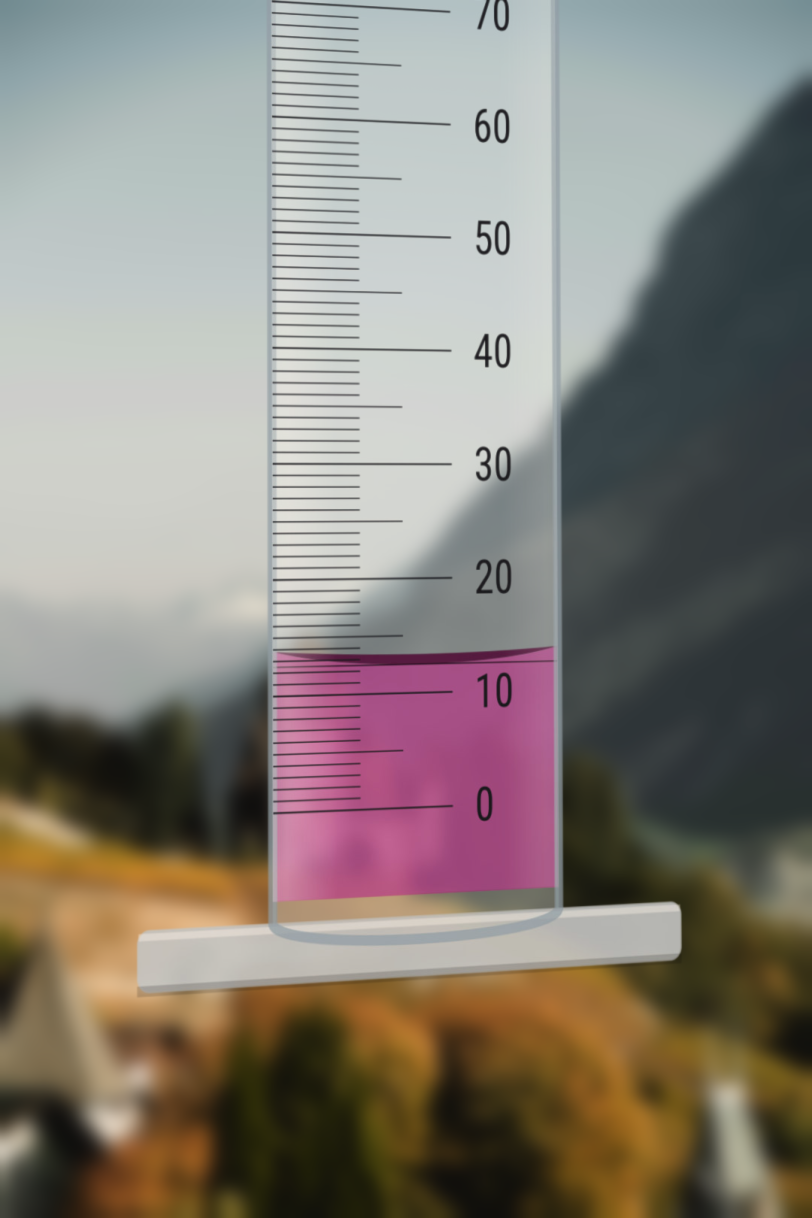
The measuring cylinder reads 12.5 mL
